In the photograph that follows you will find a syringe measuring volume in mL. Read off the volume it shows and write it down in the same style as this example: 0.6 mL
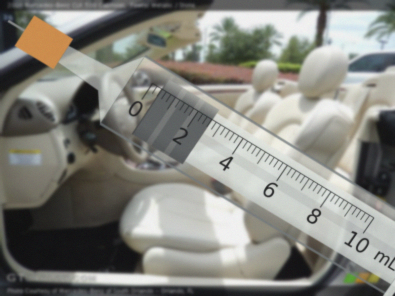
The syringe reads 0.4 mL
